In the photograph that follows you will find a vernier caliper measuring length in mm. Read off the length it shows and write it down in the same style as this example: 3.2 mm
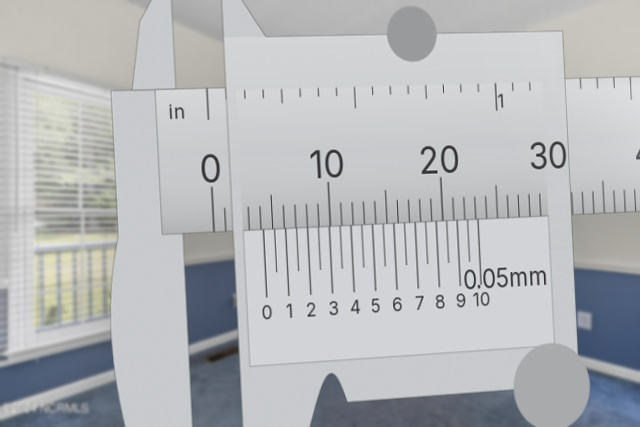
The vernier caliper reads 4.2 mm
